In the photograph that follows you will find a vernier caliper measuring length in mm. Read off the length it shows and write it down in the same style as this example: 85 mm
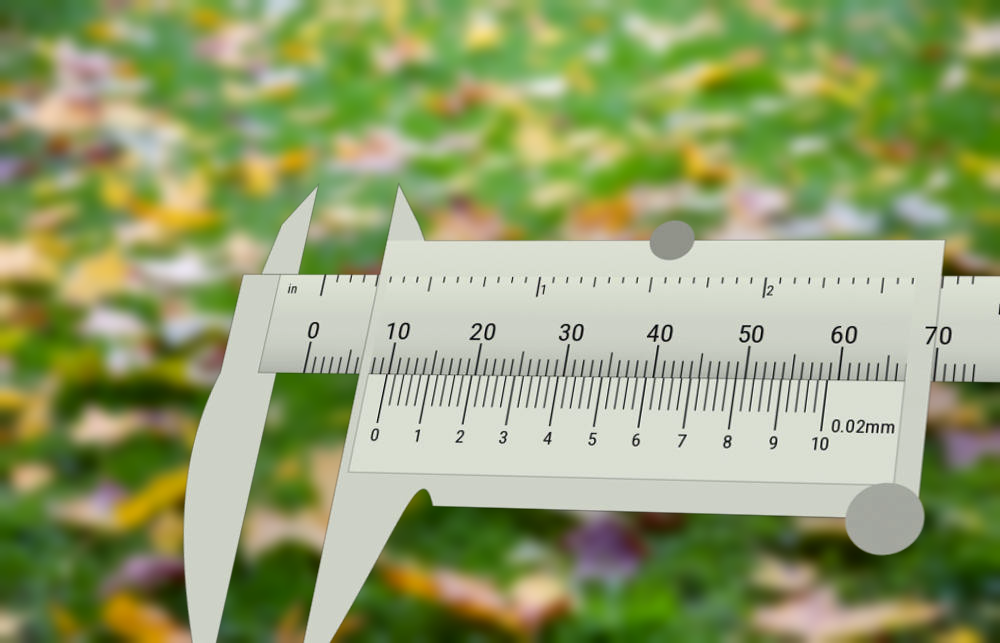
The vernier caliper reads 9.8 mm
